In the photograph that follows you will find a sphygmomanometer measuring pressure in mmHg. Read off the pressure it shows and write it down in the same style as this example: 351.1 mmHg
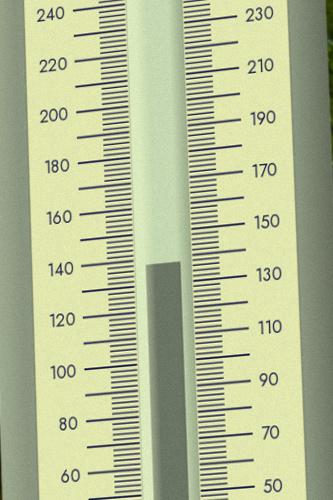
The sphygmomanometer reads 138 mmHg
